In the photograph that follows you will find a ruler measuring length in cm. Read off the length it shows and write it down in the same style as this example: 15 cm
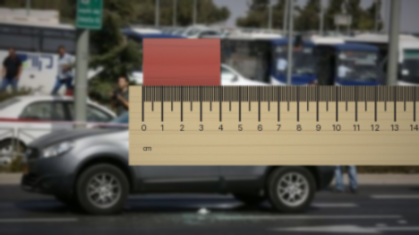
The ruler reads 4 cm
